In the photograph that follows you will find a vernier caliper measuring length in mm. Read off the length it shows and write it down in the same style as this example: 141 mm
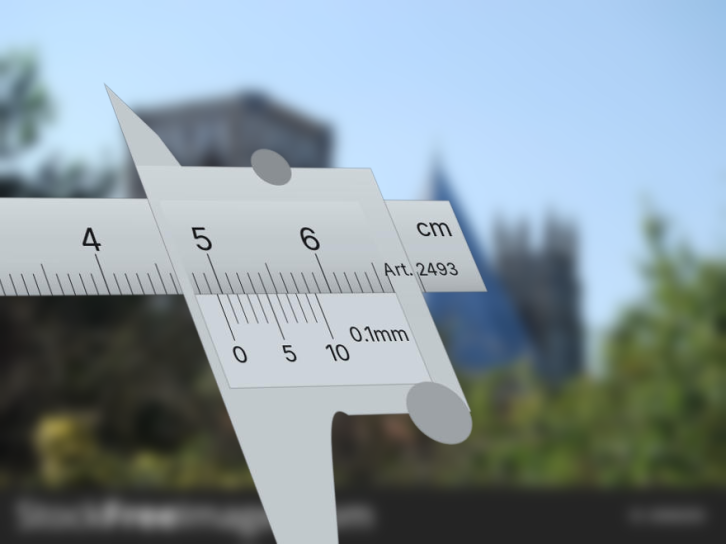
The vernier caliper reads 49.5 mm
